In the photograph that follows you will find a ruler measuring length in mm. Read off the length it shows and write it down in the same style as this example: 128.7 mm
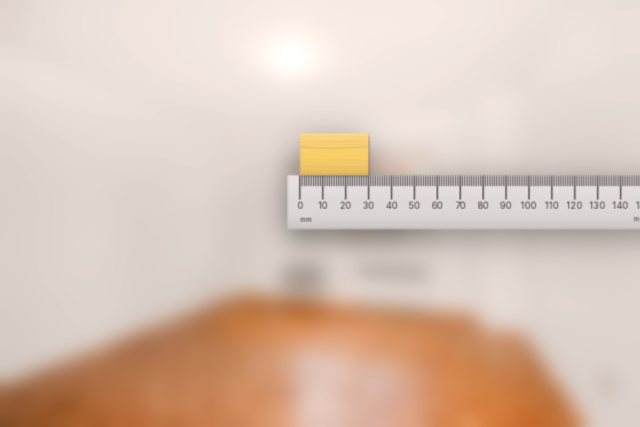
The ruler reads 30 mm
